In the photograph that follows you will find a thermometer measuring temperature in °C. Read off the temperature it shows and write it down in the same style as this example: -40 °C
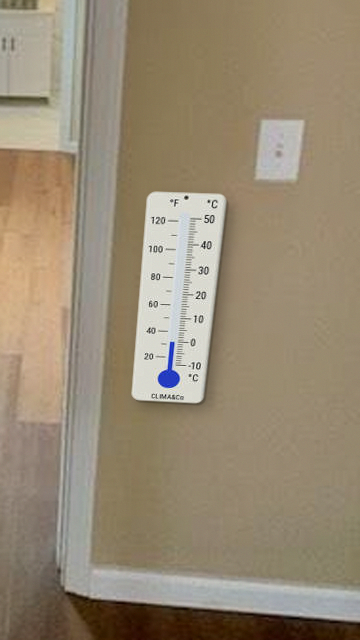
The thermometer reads 0 °C
